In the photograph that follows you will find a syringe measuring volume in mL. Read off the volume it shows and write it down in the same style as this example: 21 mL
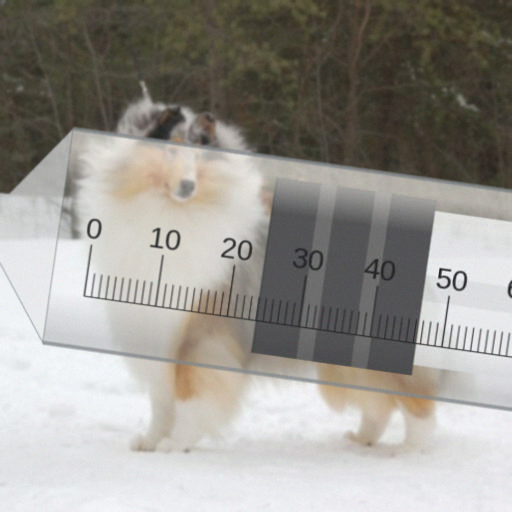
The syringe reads 24 mL
